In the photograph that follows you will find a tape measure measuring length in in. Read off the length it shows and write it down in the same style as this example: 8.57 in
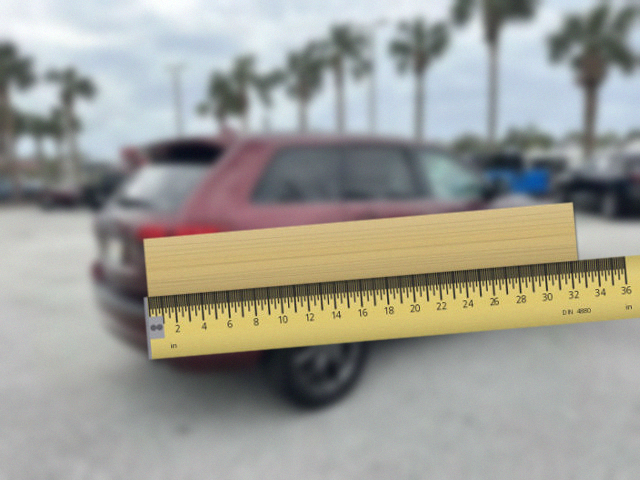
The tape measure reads 32.5 in
